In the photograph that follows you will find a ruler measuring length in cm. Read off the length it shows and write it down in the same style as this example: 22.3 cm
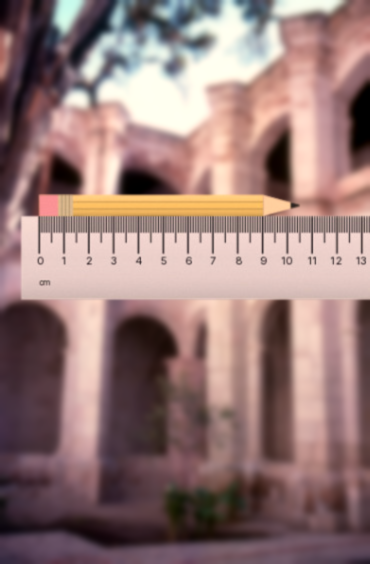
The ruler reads 10.5 cm
